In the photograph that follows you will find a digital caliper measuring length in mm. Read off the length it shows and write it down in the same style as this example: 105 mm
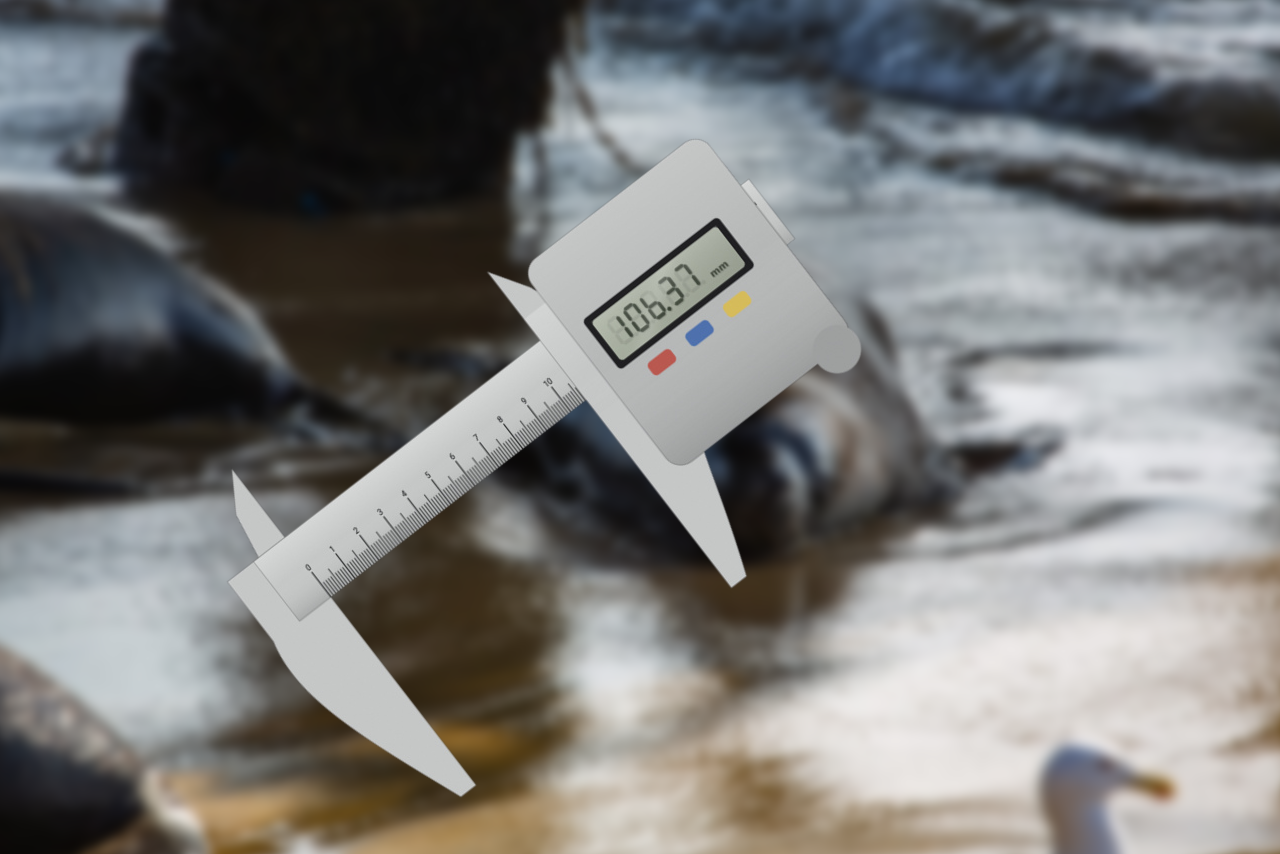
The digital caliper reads 106.37 mm
